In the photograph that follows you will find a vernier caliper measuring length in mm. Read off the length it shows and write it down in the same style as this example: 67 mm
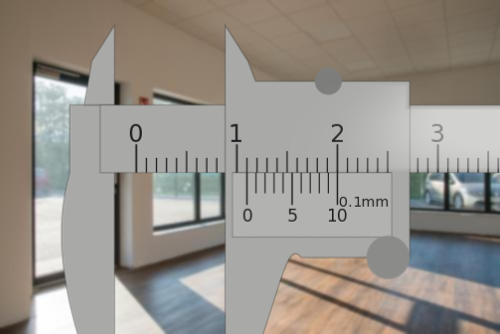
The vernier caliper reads 11.0 mm
